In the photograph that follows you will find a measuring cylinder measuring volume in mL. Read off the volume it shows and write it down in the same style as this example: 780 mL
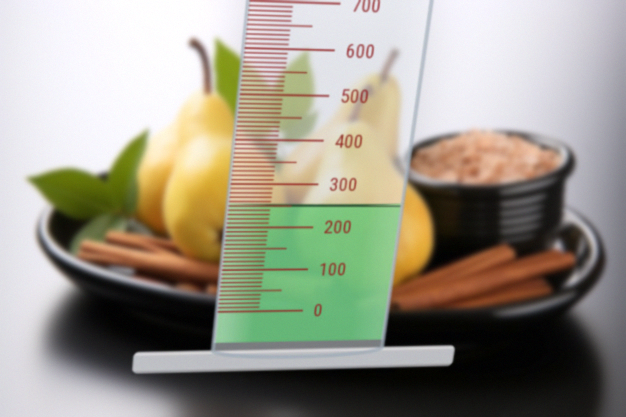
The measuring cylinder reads 250 mL
